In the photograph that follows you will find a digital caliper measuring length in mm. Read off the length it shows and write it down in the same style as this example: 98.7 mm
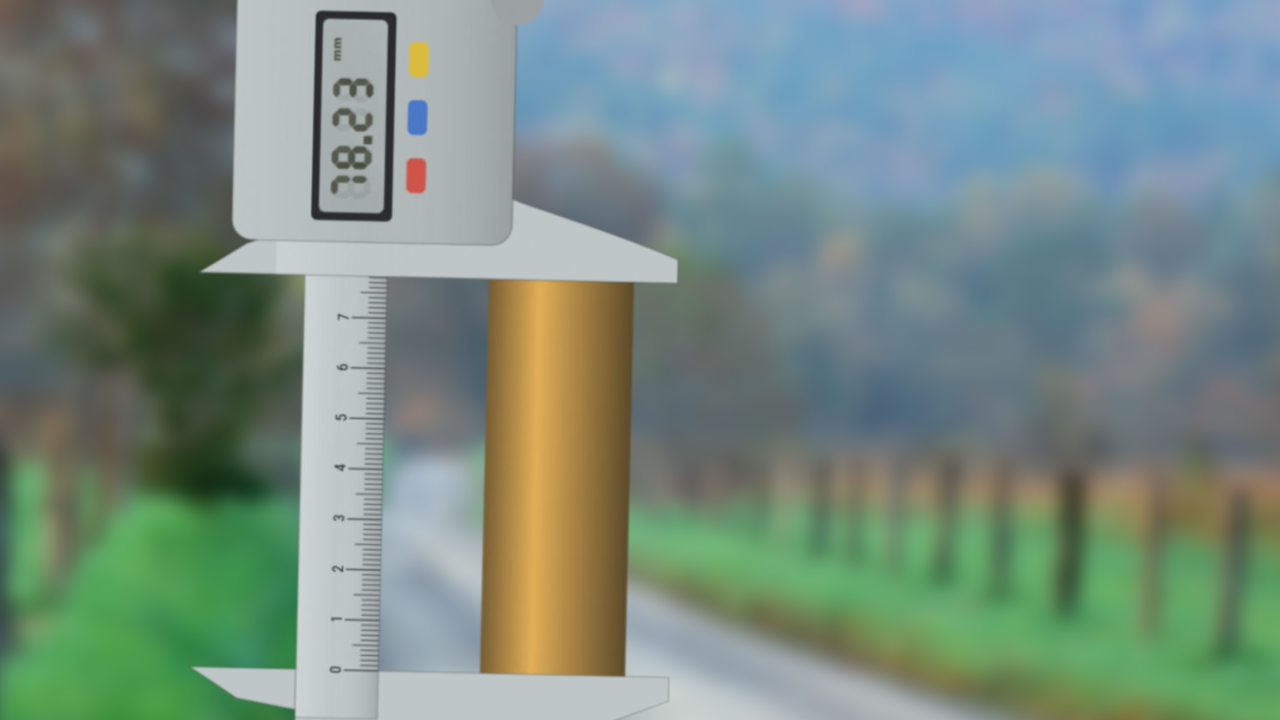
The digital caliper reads 78.23 mm
